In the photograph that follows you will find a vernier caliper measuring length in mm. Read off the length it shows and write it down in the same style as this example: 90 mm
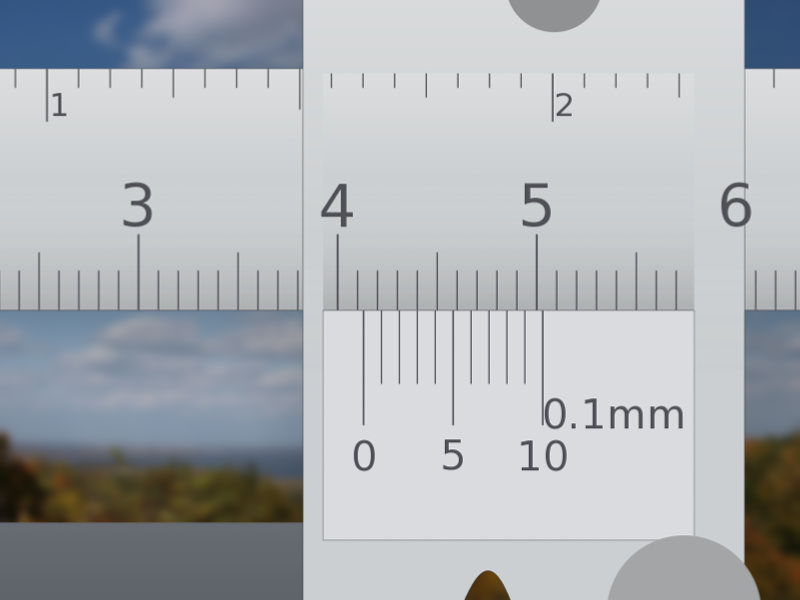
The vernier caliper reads 41.3 mm
